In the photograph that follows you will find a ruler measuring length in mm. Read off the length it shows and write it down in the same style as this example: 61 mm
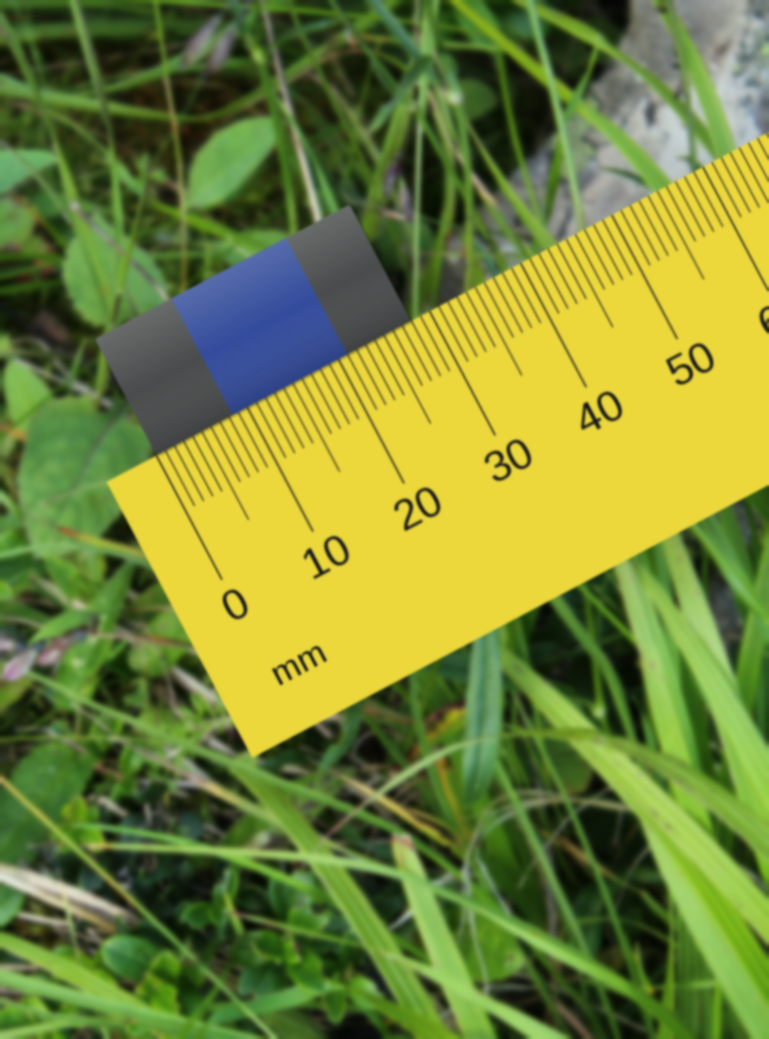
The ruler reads 28 mm
